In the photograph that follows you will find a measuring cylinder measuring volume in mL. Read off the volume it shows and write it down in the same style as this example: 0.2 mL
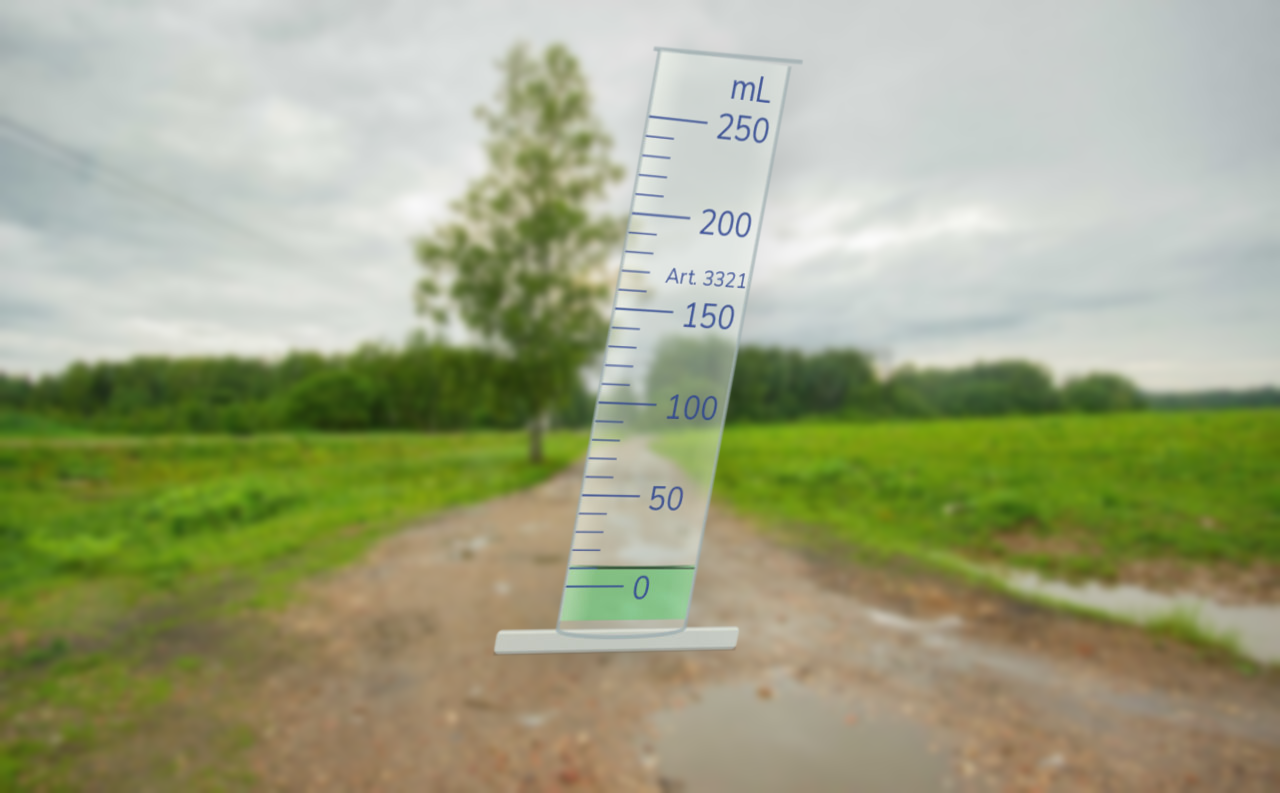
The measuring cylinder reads 10 mL
